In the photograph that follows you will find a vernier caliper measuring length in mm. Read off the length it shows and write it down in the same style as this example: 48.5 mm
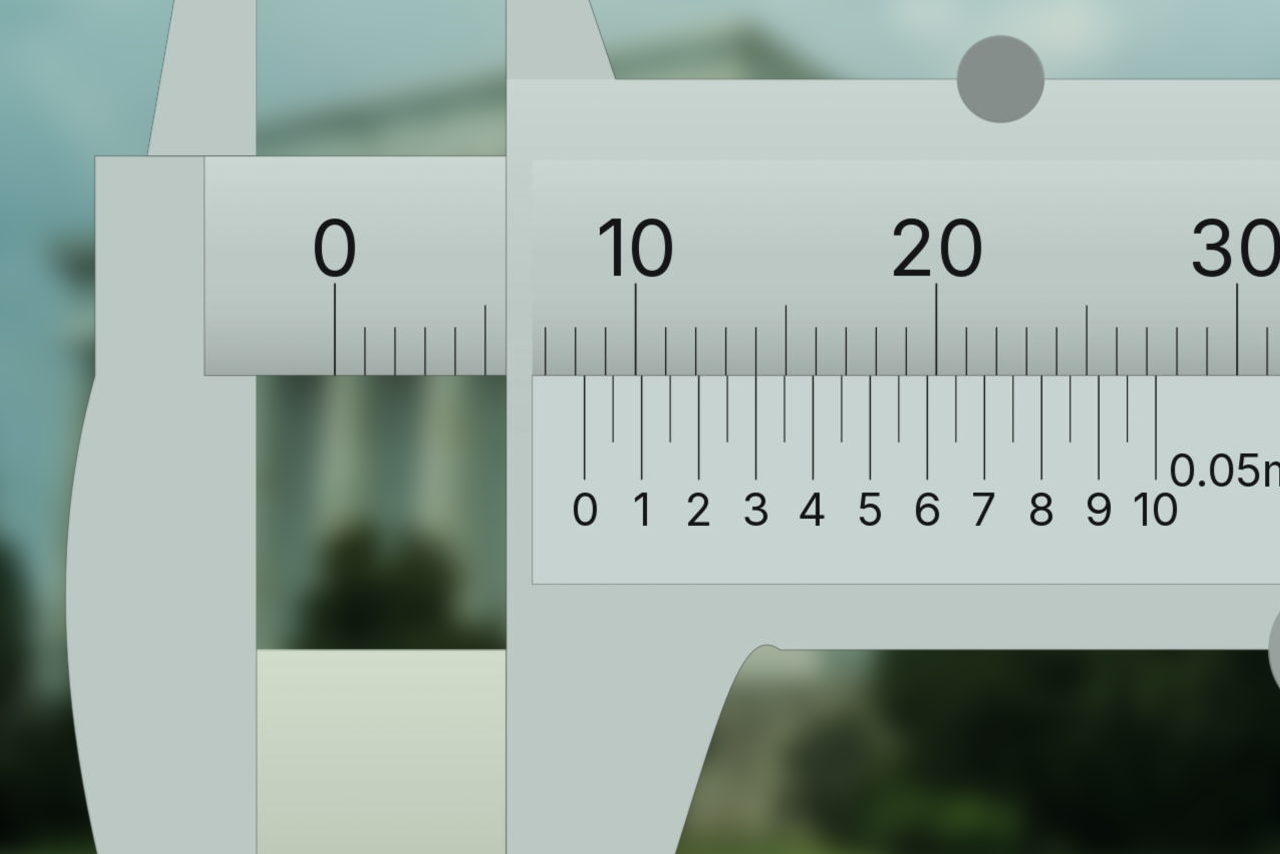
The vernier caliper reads 8.30 mm
